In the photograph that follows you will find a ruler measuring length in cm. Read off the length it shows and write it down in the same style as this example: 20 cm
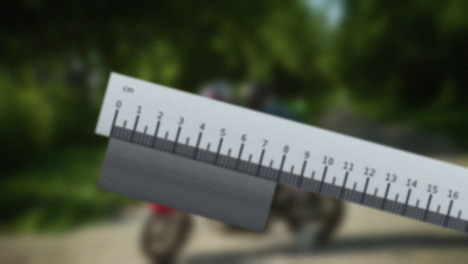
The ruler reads 8 cm
